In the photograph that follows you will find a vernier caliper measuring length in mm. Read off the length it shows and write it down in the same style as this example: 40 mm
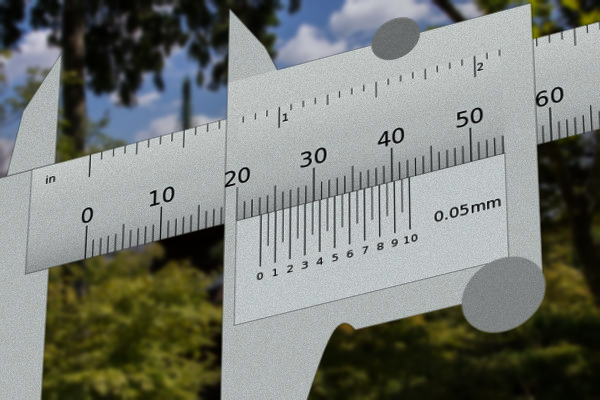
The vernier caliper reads 23.2 mm
